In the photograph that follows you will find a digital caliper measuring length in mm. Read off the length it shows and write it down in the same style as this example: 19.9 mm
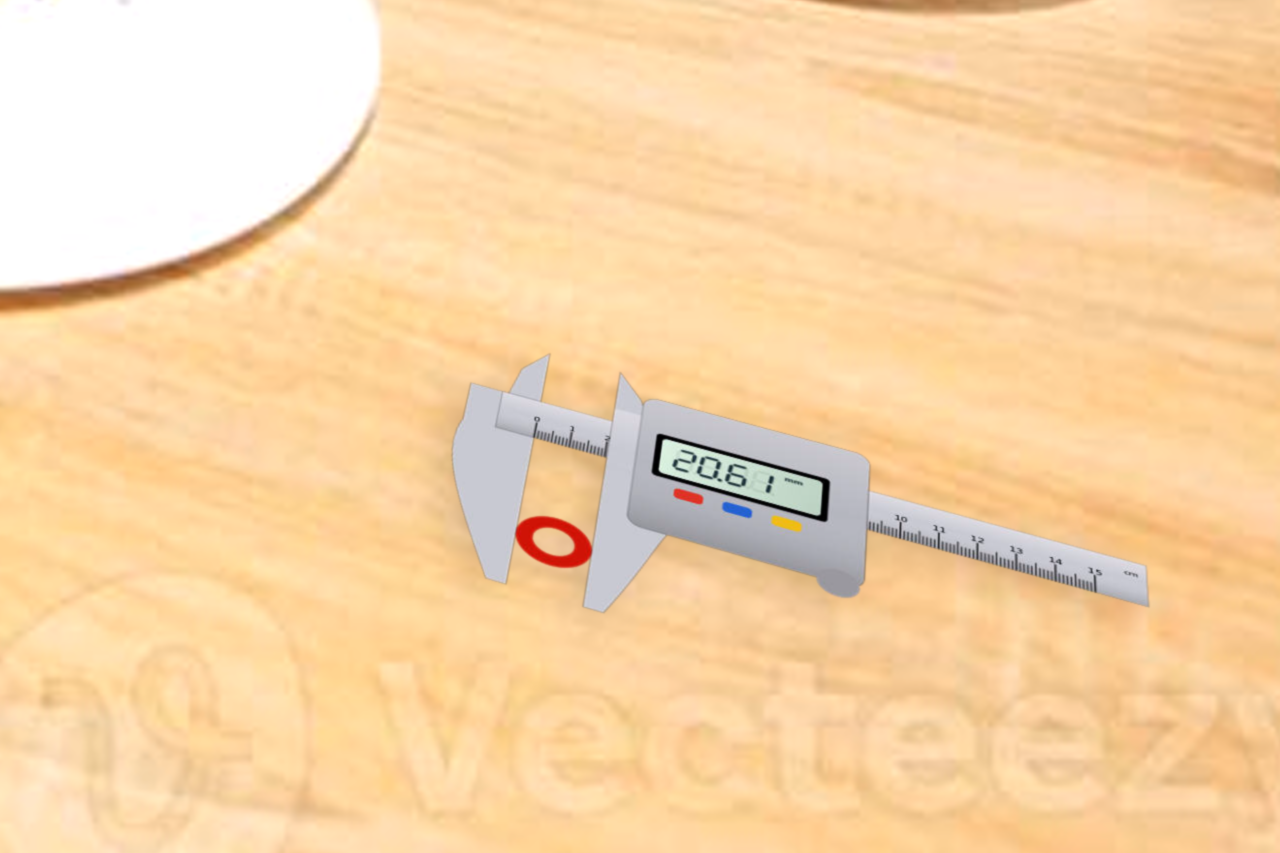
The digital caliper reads 20.61 mm
